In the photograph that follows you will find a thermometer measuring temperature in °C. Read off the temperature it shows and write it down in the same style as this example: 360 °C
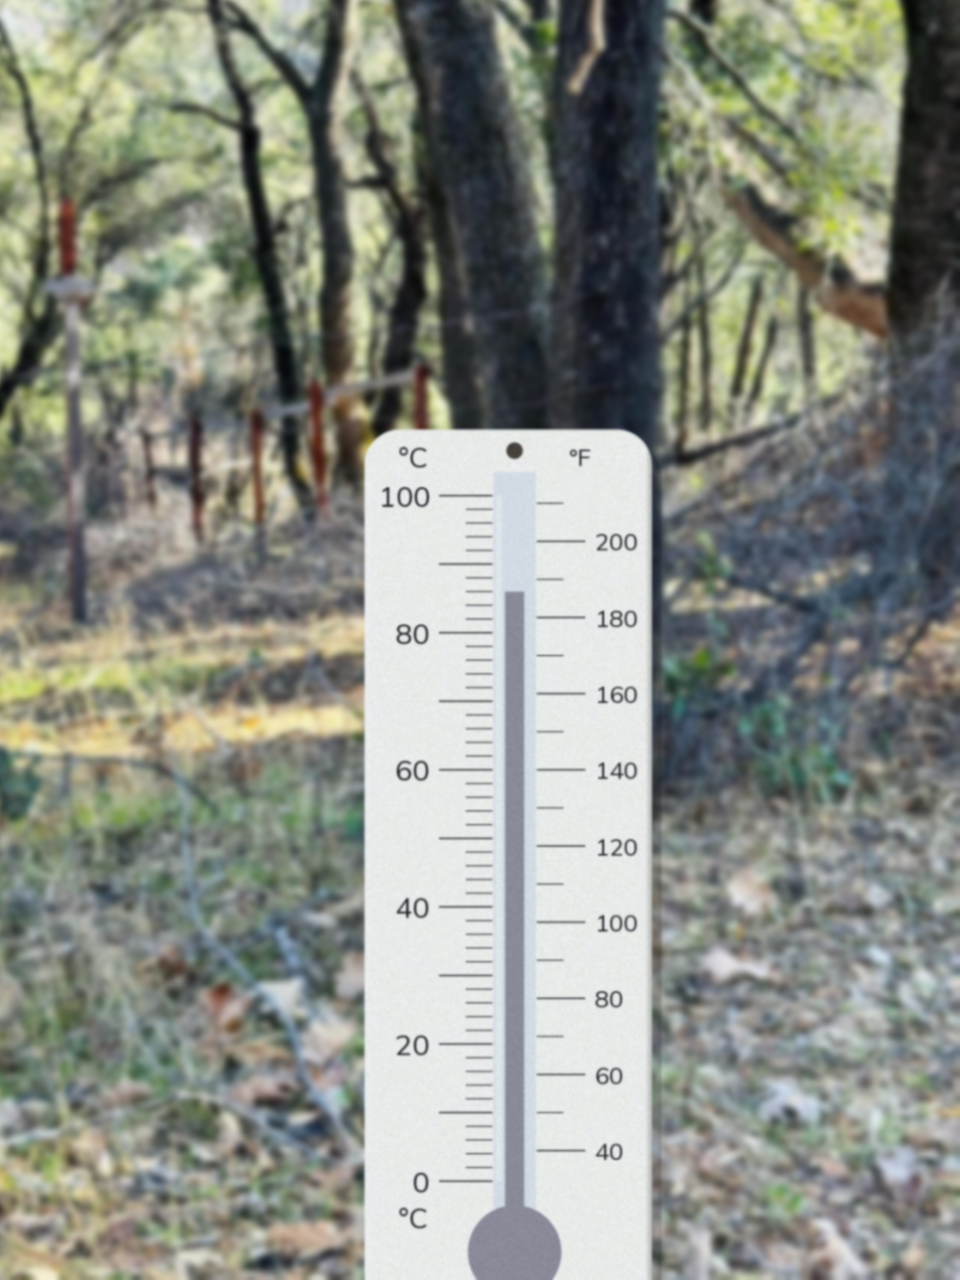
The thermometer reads 86 °C
